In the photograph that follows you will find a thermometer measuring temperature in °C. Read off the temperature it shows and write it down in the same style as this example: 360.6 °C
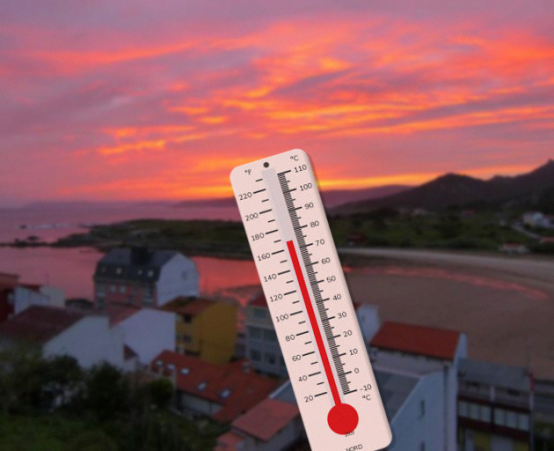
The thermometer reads 75 °C
